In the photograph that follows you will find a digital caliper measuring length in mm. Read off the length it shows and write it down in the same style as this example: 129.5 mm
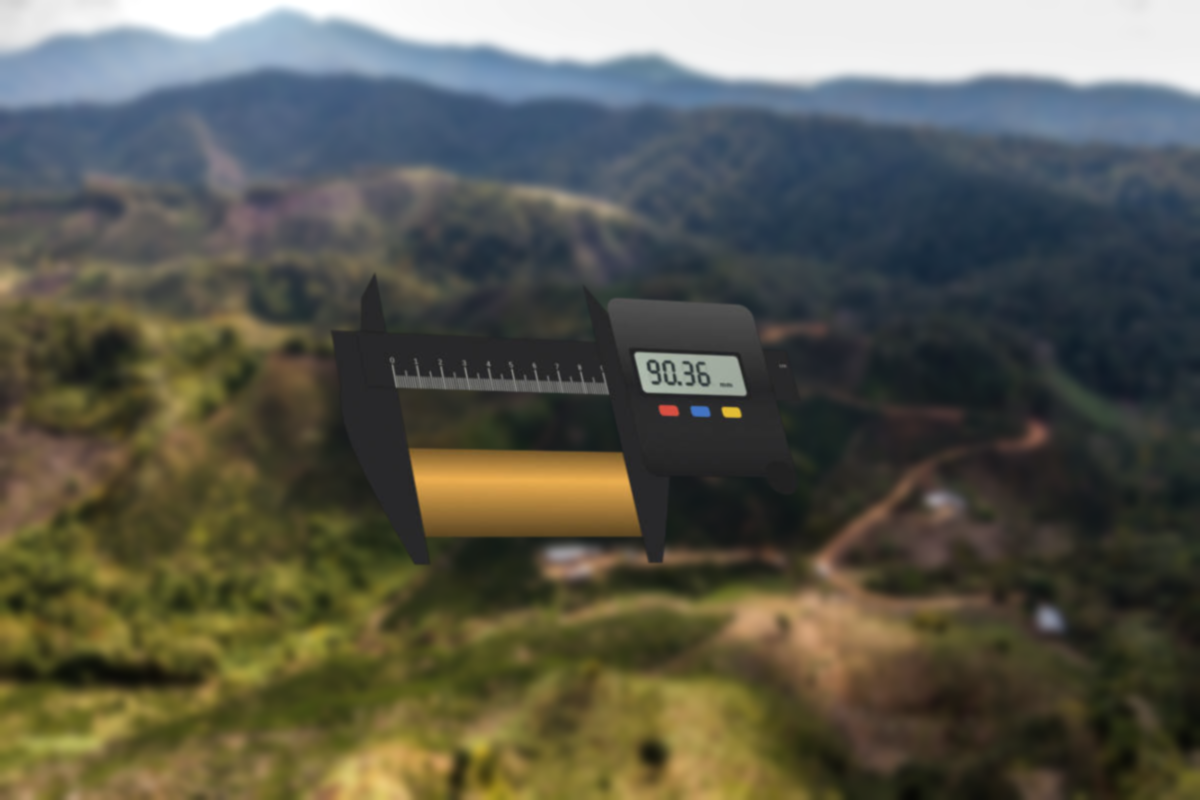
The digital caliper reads 90.36 mm
